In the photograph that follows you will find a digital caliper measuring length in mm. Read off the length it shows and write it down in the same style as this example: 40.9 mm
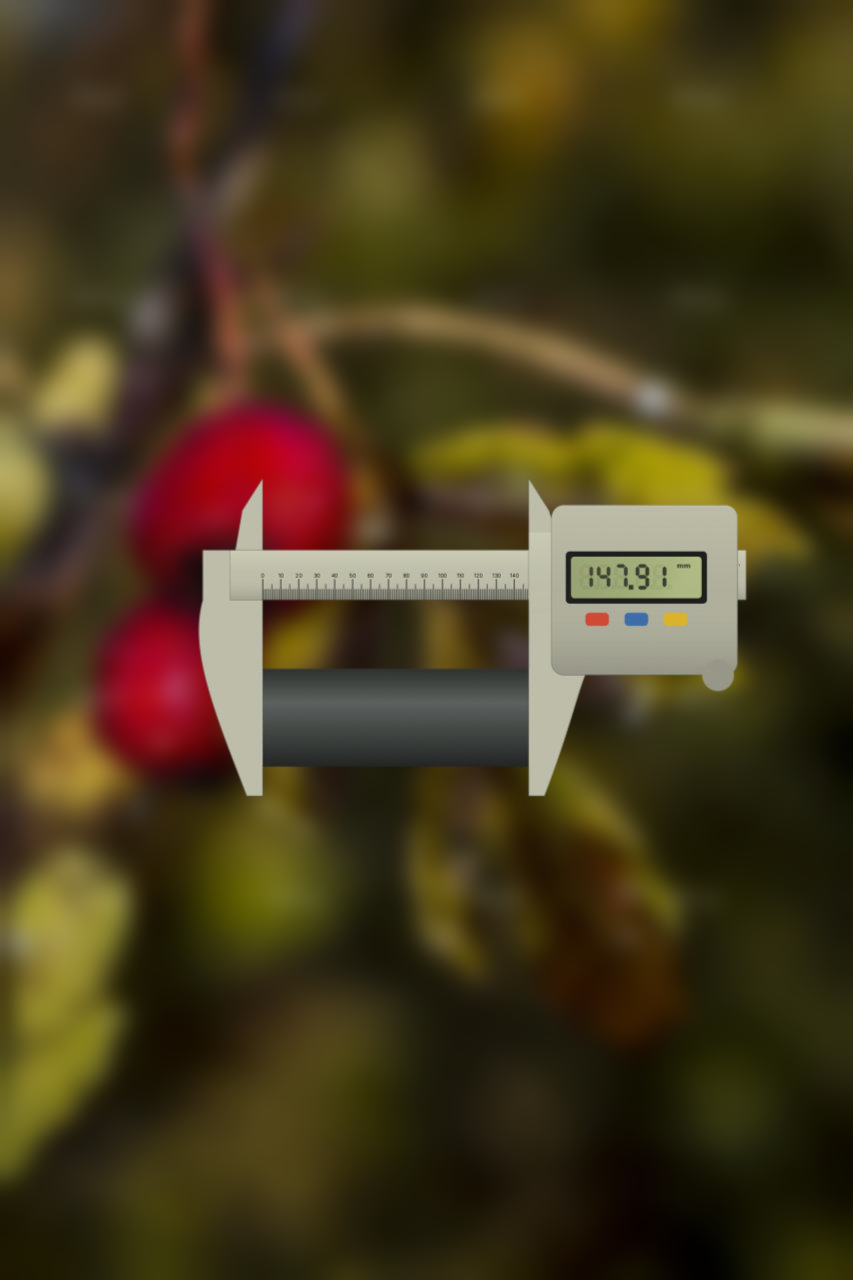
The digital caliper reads 147.91 mm
